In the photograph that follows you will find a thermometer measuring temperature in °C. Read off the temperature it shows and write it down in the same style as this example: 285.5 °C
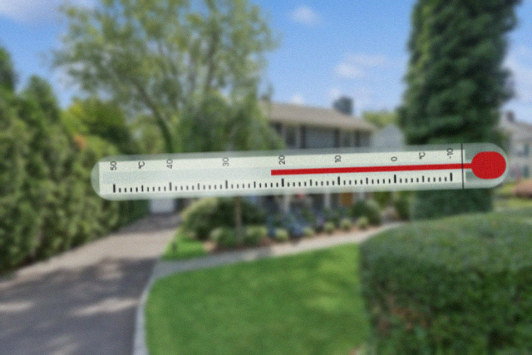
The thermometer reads 22 °C
